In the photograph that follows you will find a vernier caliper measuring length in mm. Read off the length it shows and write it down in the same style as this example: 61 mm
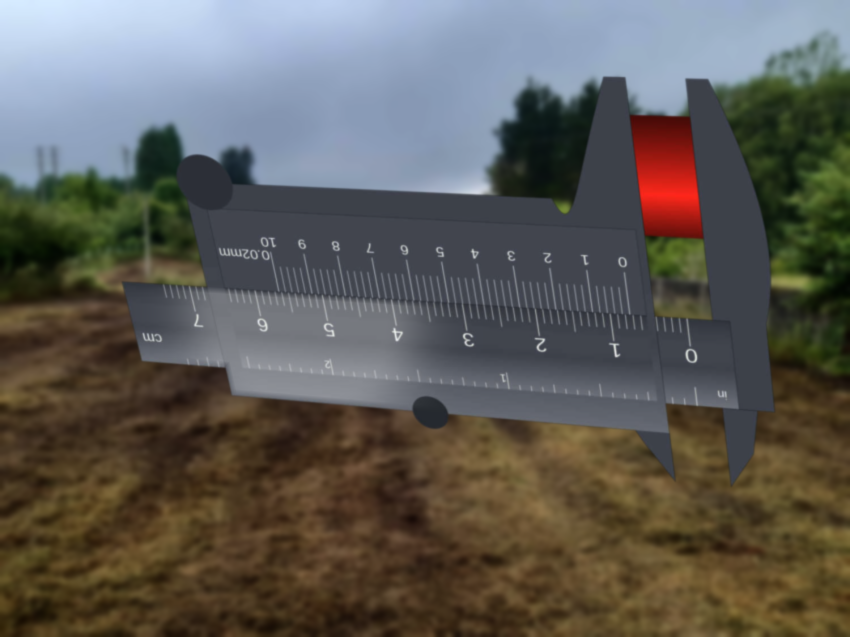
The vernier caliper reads 7.4 mm
